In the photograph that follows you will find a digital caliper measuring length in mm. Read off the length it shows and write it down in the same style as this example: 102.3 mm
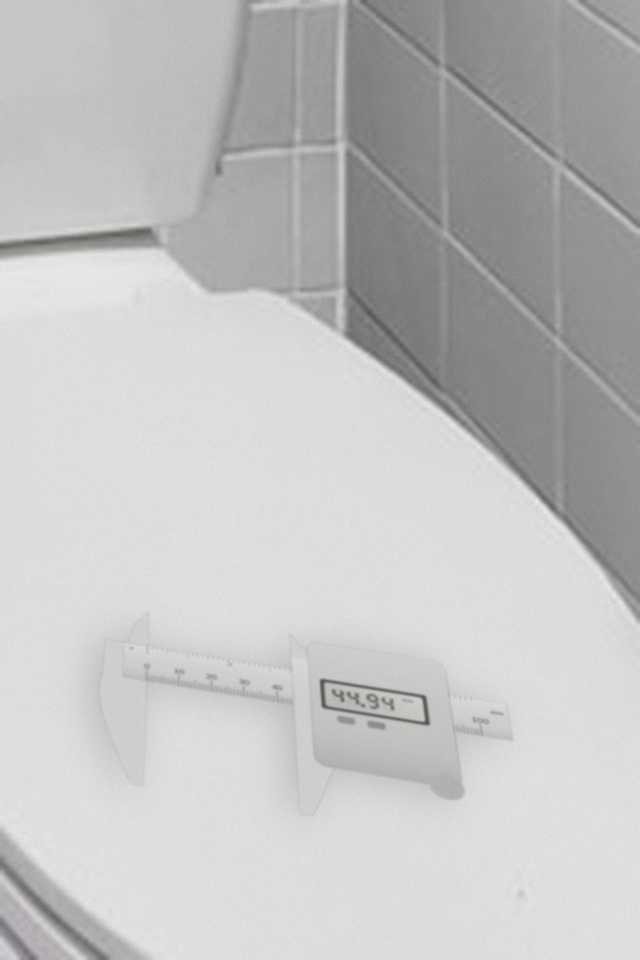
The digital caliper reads 44.94 mm
